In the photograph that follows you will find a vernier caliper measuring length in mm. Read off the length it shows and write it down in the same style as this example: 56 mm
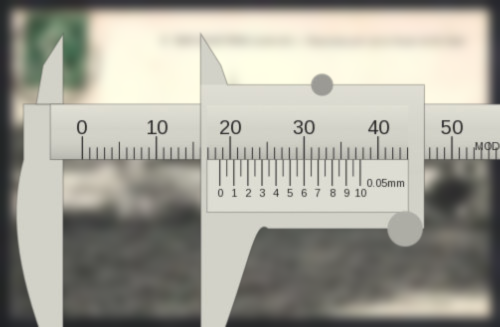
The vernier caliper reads 18.6 mm
